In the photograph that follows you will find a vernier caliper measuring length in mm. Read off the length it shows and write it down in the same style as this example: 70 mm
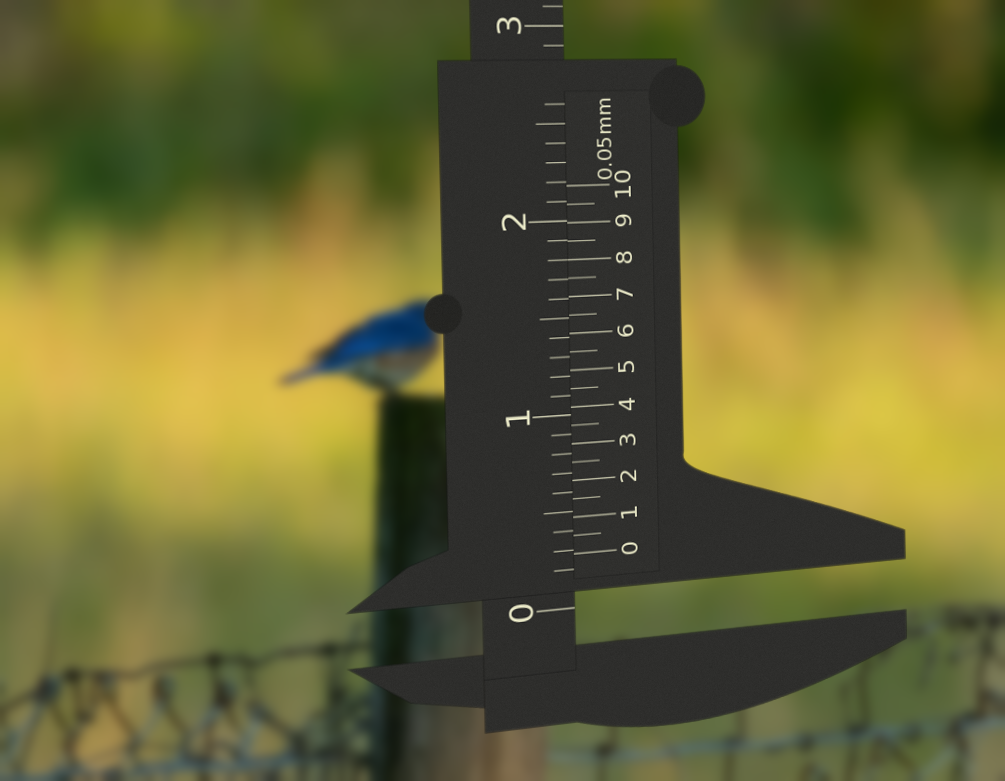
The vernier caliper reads 2.8 mm
